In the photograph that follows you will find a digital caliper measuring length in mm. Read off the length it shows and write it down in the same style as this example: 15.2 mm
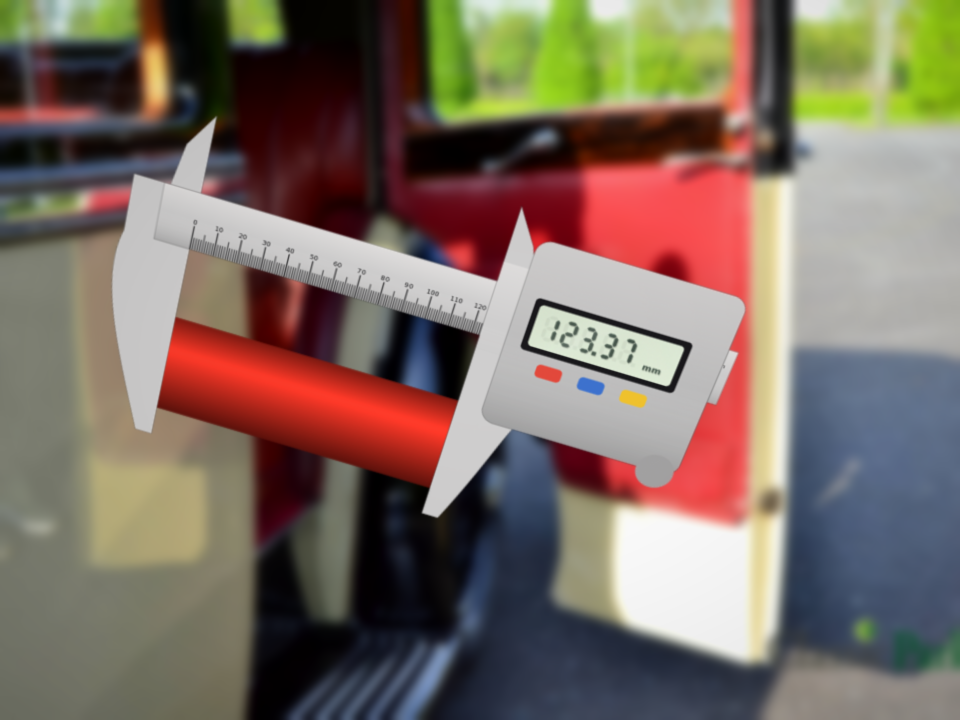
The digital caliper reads 123.37 mm
